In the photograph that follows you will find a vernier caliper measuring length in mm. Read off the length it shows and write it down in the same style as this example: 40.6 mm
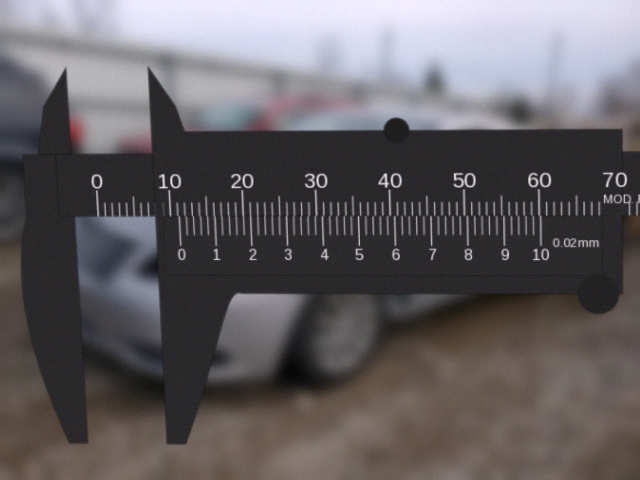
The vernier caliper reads 11.2 mm
